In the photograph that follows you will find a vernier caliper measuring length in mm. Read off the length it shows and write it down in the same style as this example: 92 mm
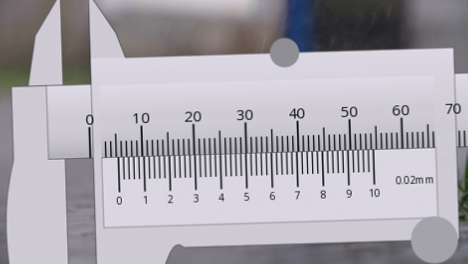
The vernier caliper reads 5.4 mm
